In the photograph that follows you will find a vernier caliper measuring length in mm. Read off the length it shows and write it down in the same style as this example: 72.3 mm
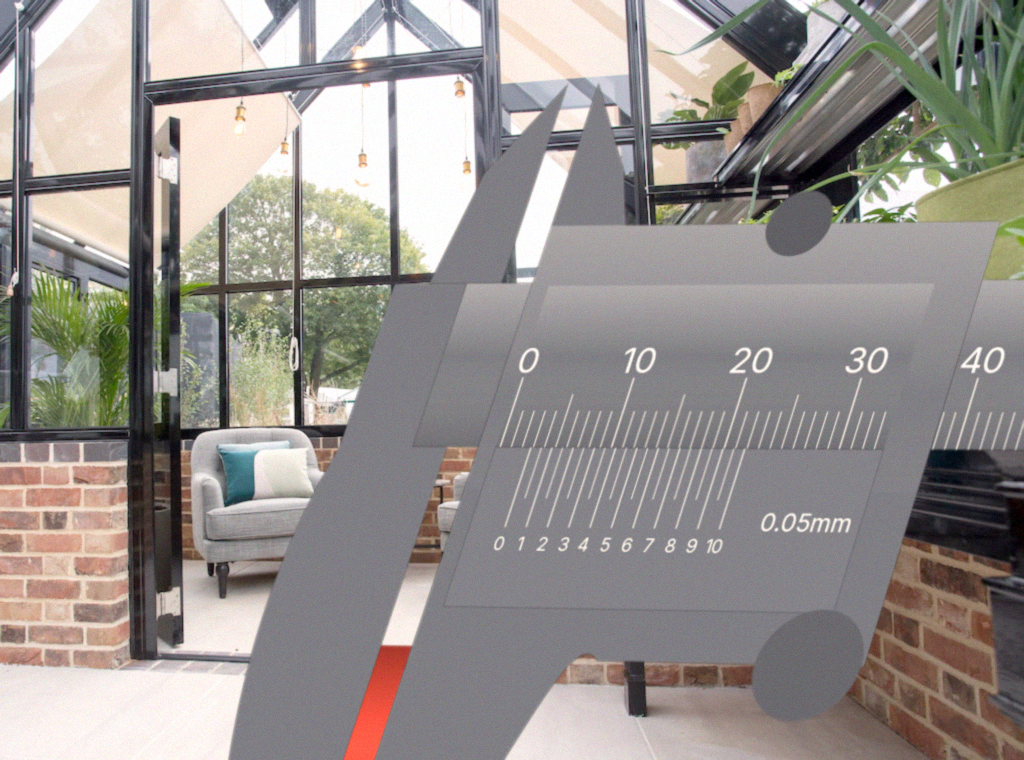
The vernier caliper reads 2.8 mm
